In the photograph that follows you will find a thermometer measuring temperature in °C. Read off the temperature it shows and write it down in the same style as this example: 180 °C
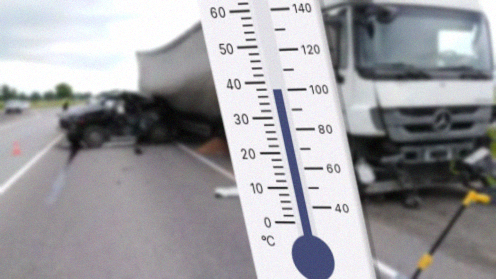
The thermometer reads 38 °C
